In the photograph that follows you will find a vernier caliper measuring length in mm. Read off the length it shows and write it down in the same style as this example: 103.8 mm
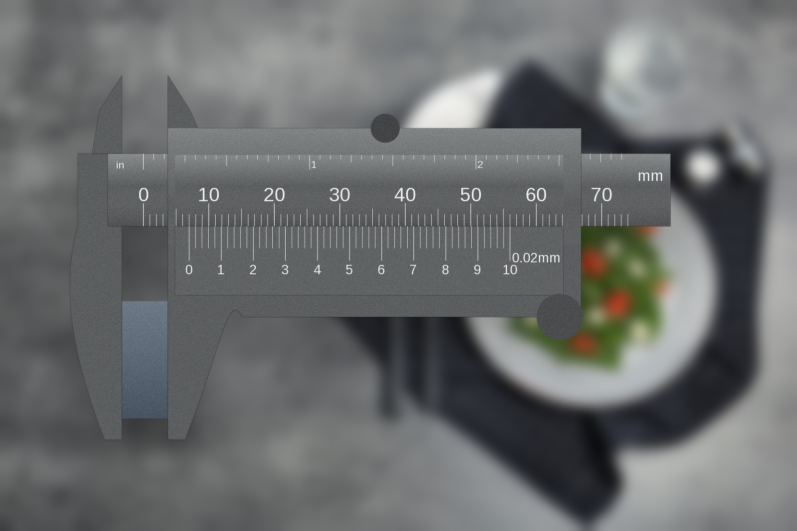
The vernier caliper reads 7.0 mm
